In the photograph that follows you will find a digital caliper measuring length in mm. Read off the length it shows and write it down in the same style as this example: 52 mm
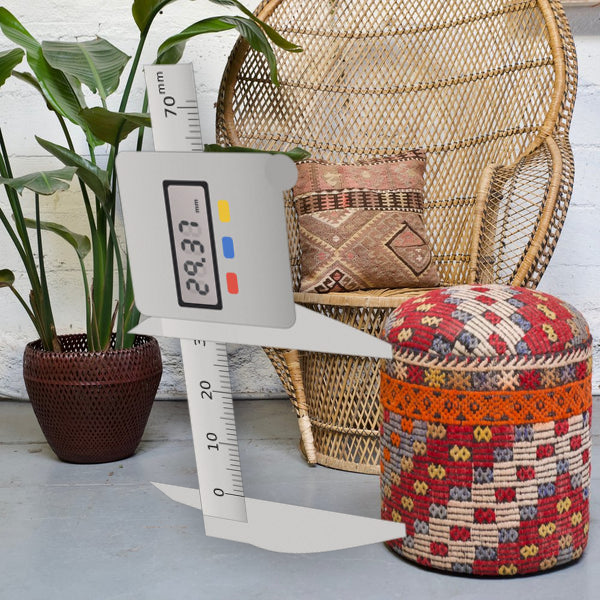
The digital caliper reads 29.37 mm
